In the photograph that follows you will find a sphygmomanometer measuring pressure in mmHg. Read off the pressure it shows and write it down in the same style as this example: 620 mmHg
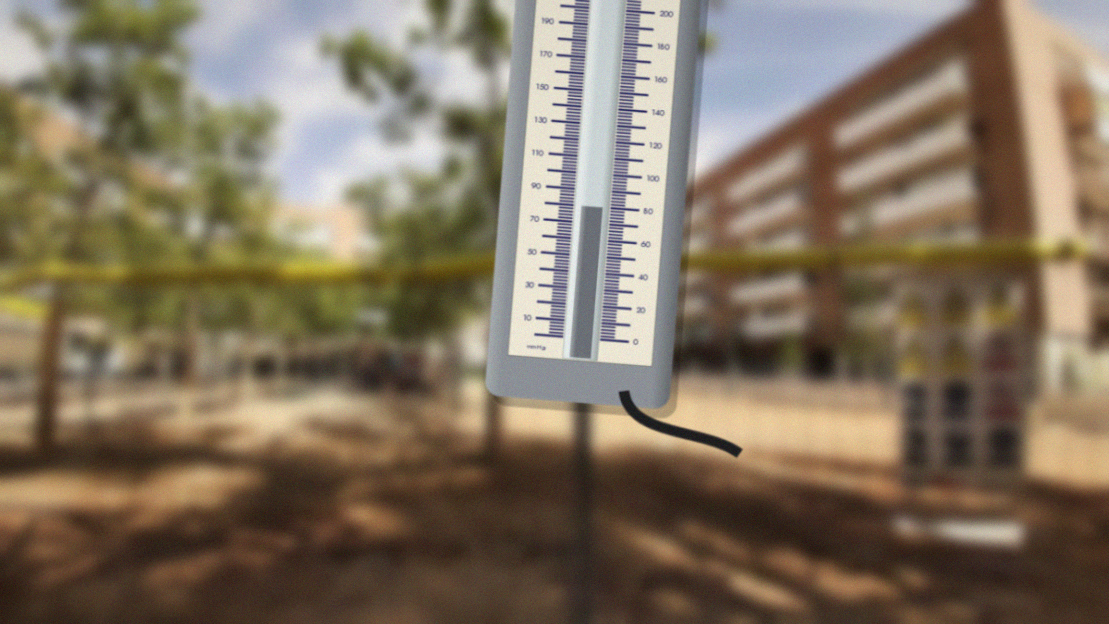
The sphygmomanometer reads 80 mmHg
